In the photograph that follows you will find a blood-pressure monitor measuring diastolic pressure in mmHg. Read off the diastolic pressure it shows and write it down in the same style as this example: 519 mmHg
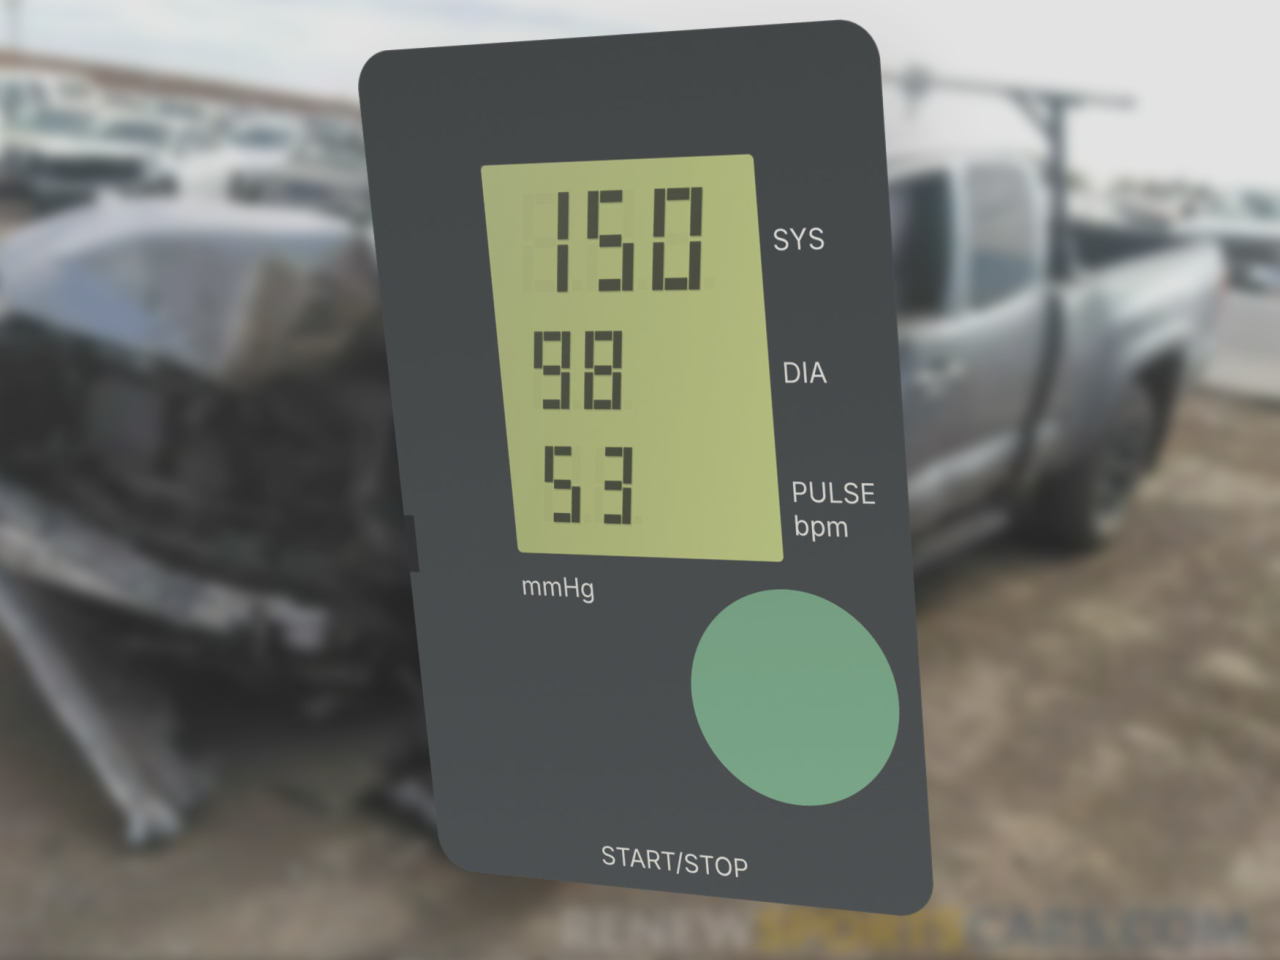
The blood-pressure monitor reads 98 mmHg
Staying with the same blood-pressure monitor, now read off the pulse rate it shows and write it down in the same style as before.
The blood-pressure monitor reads 53 bpm
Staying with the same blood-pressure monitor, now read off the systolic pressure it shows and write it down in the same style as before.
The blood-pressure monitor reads 150 mmHg
